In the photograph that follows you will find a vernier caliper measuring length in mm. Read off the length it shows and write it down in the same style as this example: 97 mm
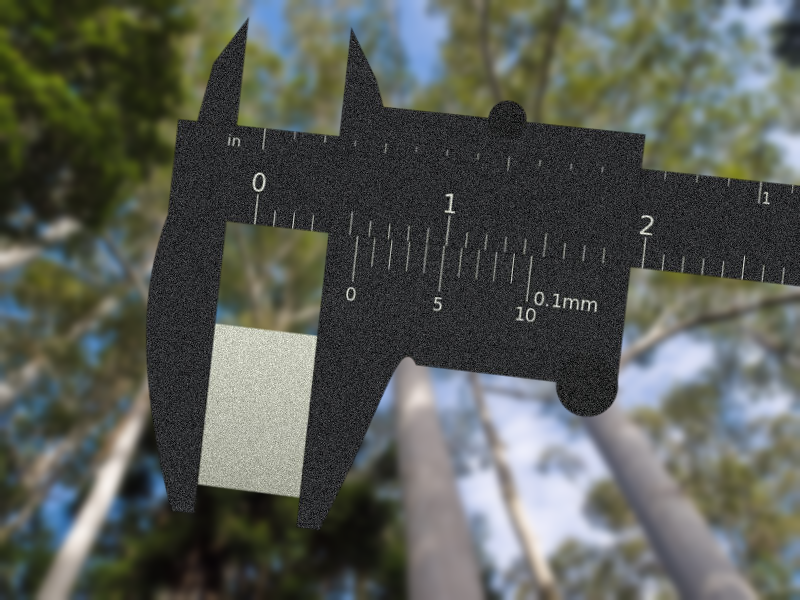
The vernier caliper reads 5.4 mm
